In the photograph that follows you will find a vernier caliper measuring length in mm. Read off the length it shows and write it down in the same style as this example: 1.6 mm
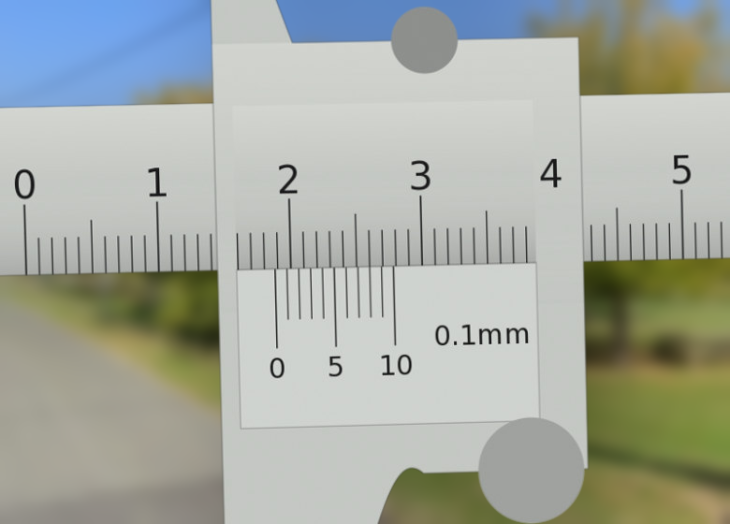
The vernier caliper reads 18.8 mm
